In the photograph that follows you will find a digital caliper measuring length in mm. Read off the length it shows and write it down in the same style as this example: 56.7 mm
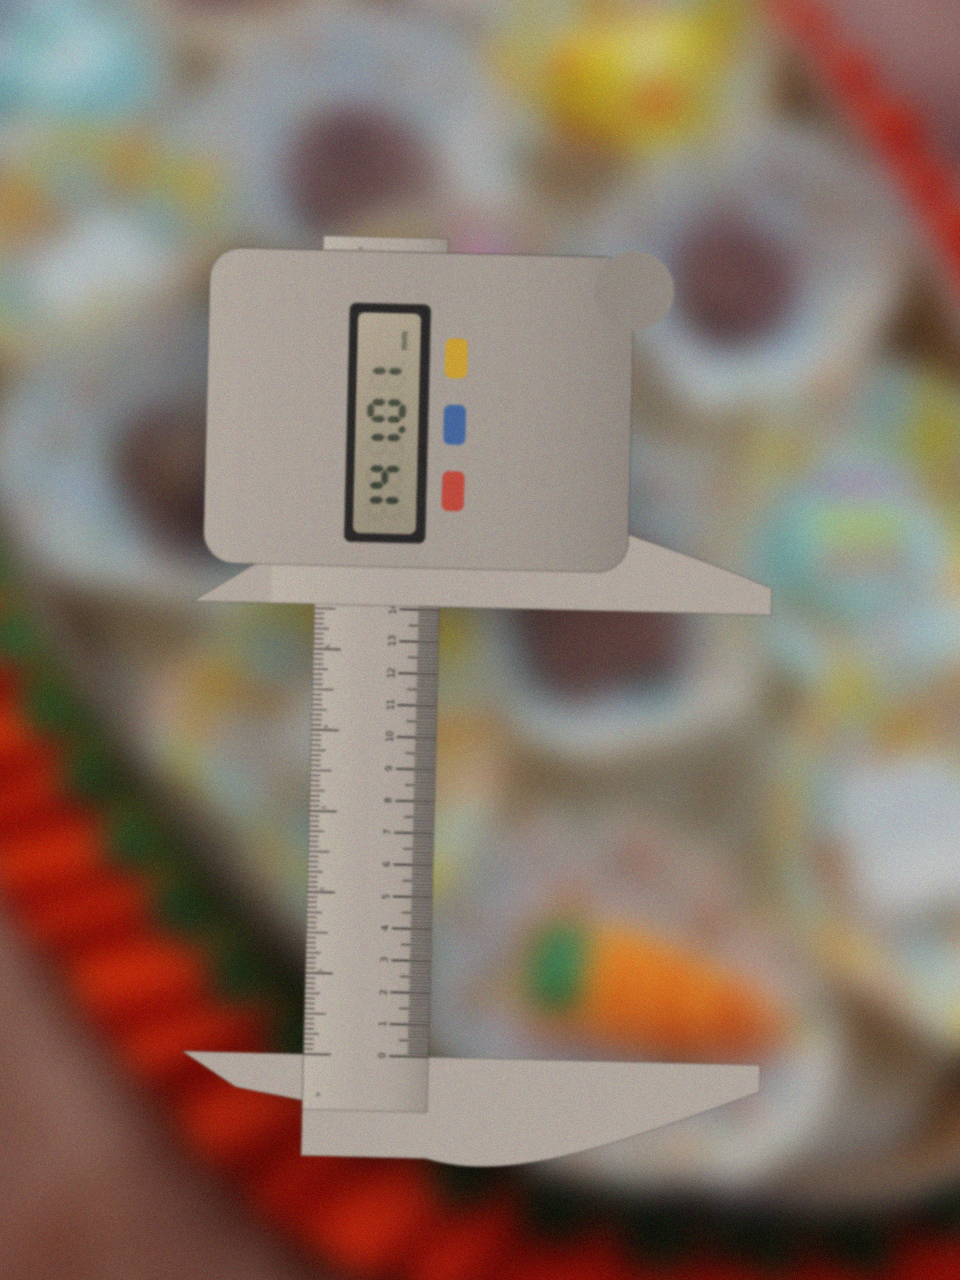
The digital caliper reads 141.01 mm
